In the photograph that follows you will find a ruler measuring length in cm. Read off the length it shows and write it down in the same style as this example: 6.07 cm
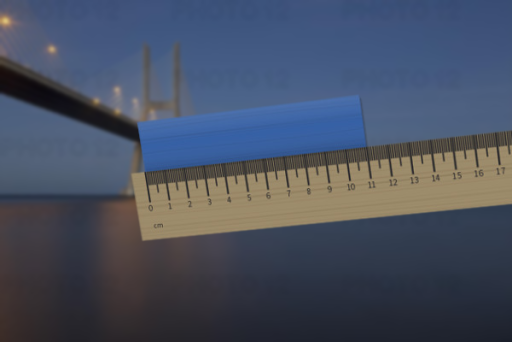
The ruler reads 11 cm
